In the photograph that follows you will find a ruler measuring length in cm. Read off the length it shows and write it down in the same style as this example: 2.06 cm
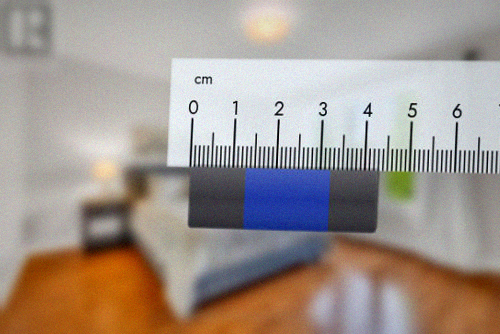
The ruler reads 4.3 cm
